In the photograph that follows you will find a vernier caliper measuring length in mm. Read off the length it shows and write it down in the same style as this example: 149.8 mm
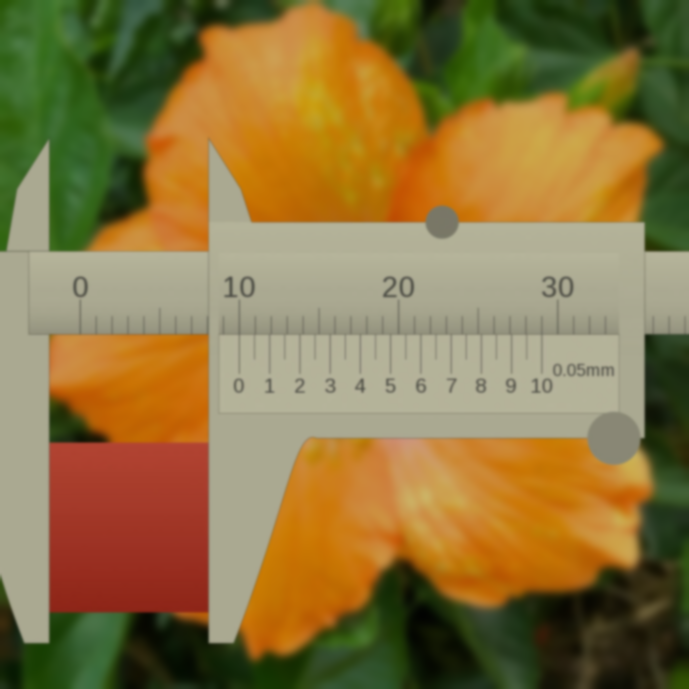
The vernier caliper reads 10.0 mm
